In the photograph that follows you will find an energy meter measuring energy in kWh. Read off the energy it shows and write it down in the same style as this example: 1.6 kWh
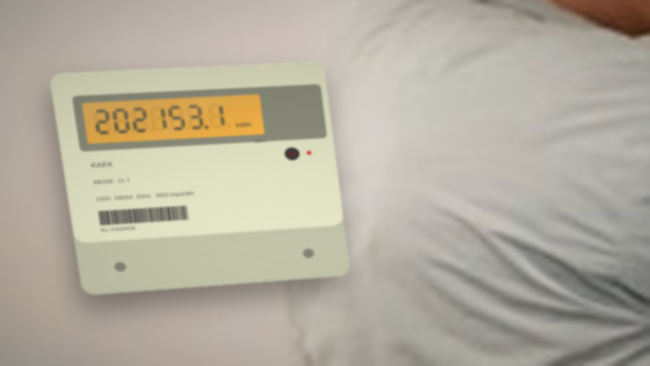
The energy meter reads 202153.1 kWh
